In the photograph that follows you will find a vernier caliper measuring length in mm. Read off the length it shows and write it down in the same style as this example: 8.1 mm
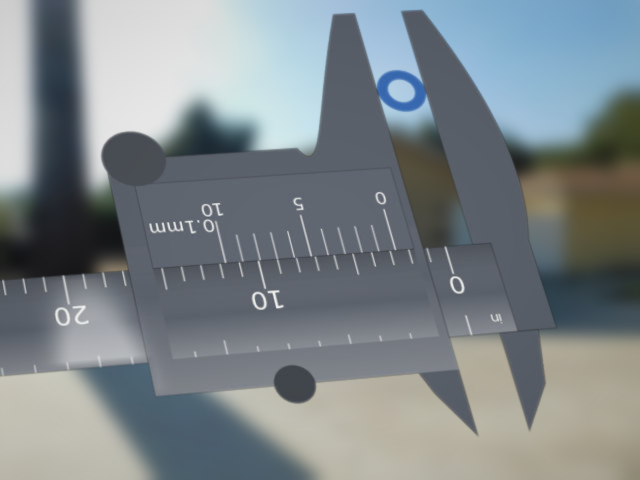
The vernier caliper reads 2.7 mm
